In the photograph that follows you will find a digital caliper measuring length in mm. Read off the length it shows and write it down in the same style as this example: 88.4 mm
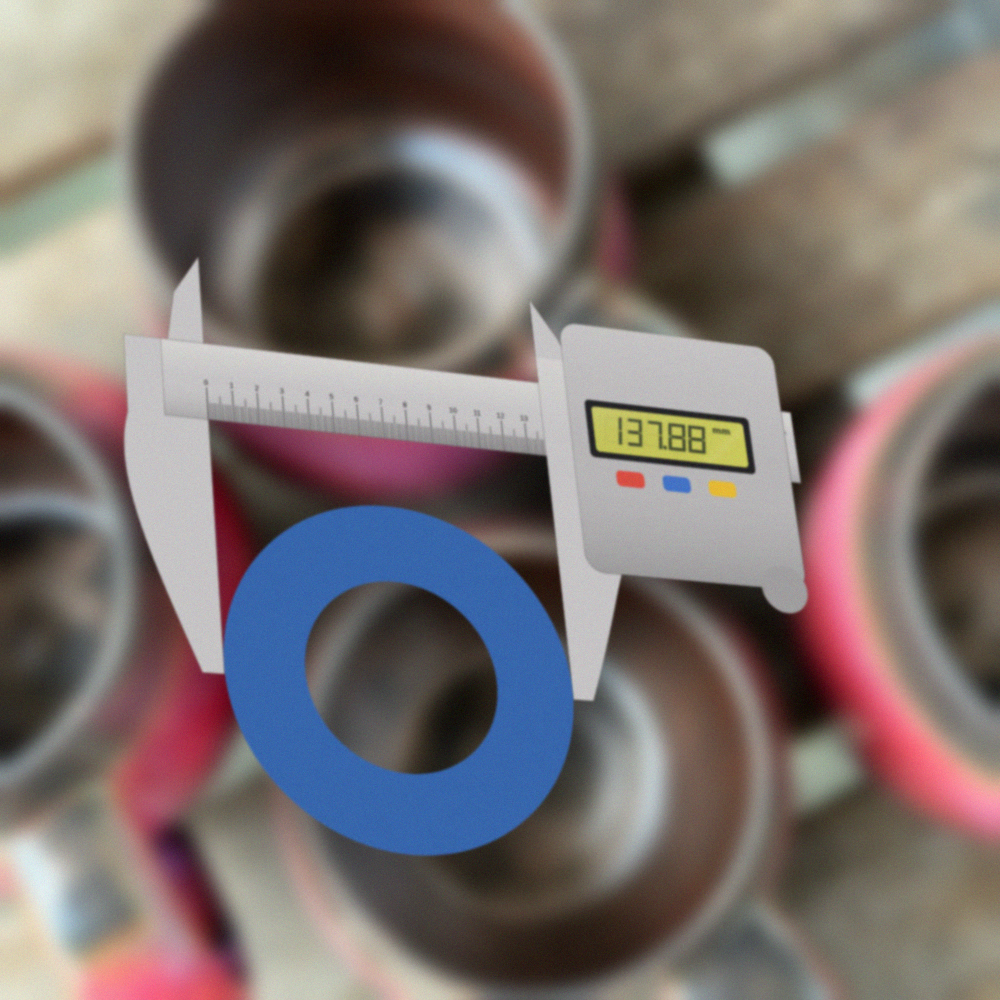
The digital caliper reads 137.88 mm
